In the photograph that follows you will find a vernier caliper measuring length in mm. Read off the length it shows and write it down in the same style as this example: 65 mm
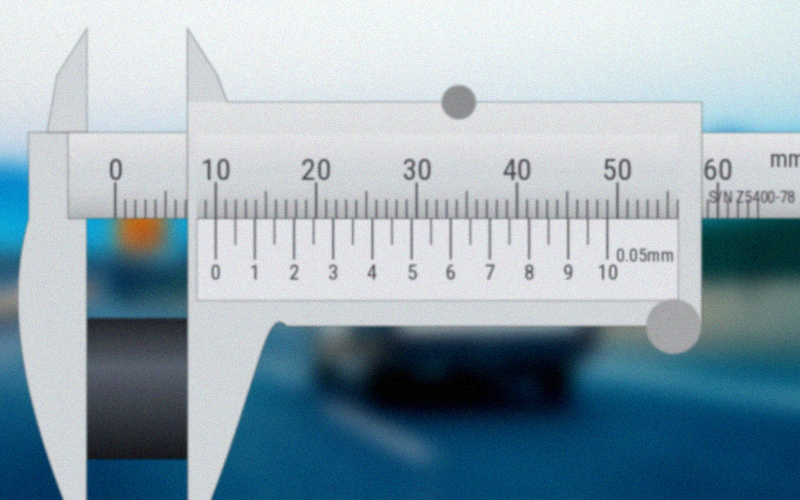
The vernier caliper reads 10.0 mm
